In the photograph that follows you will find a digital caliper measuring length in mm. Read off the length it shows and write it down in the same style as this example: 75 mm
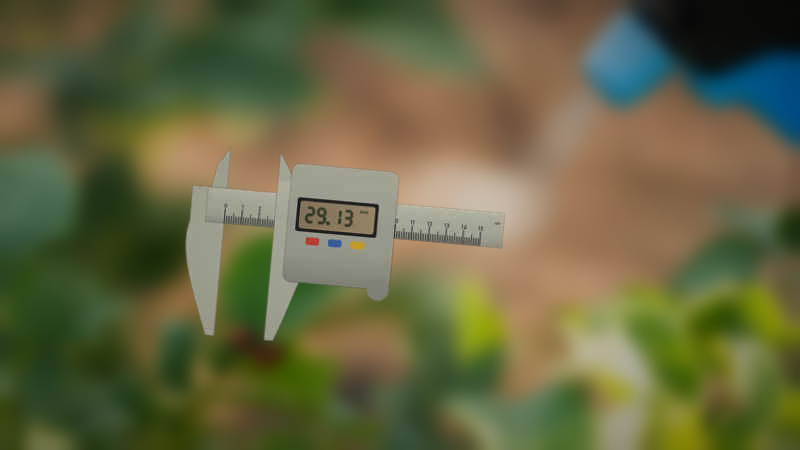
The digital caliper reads 29.13 mm
